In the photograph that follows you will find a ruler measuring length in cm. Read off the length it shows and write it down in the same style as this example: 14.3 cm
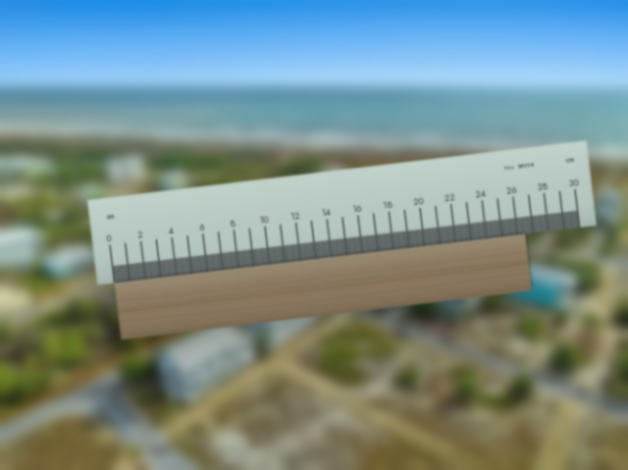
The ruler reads 26.5 cm
